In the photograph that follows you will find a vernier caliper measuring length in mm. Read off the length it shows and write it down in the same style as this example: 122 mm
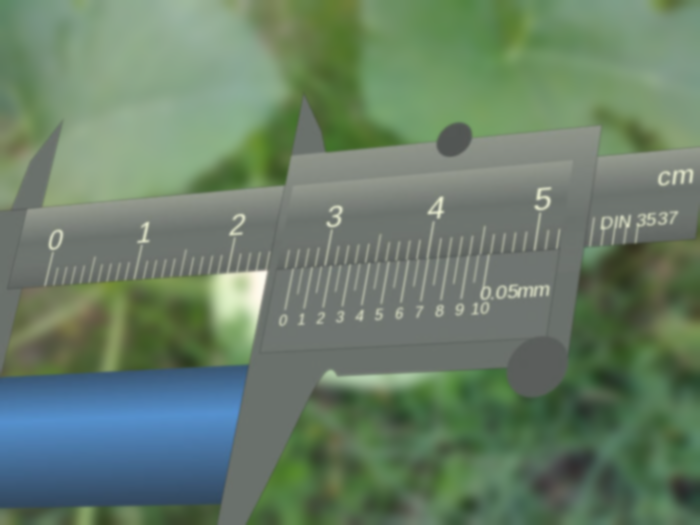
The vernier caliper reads 26.8 mm
